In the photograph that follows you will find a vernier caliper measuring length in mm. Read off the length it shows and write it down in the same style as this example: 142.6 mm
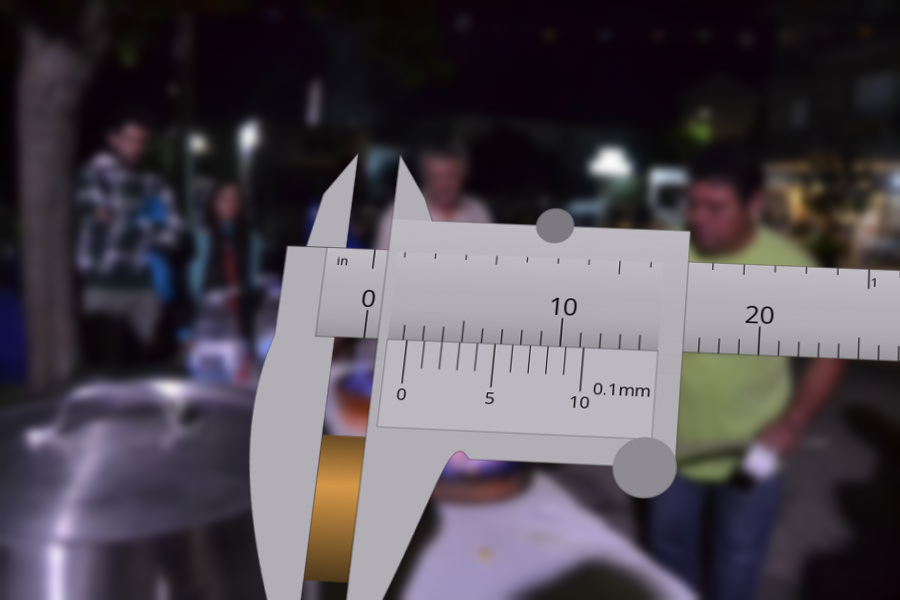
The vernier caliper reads 2.2 mm
